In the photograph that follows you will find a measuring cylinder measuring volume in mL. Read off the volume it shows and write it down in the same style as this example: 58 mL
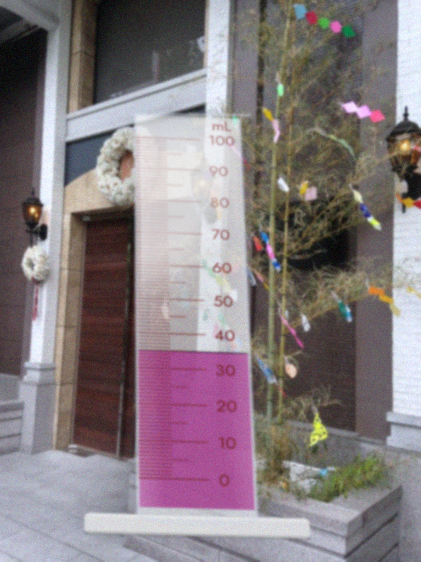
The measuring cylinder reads 35 mL
